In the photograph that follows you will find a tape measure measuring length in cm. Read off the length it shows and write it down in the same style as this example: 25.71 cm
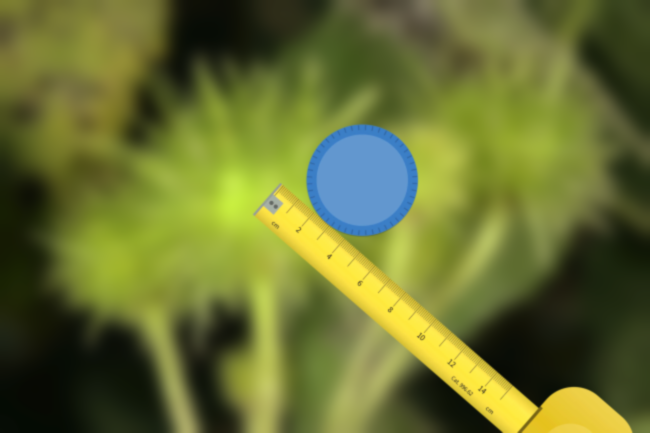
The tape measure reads 5.5 cm
